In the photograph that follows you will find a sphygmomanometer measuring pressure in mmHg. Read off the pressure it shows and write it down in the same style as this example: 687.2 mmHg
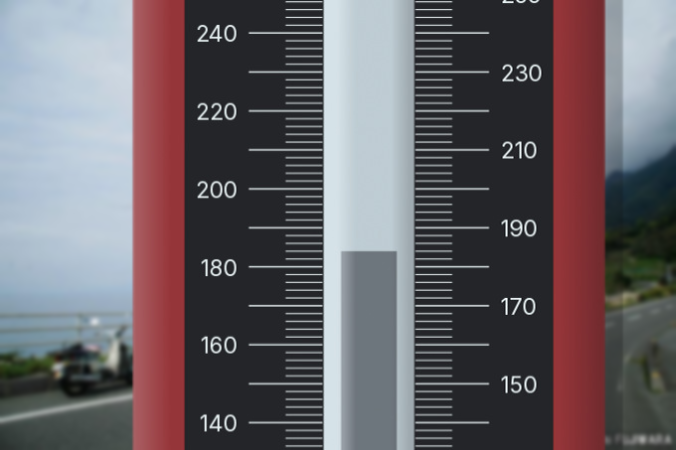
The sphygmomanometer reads 184 mmHg
